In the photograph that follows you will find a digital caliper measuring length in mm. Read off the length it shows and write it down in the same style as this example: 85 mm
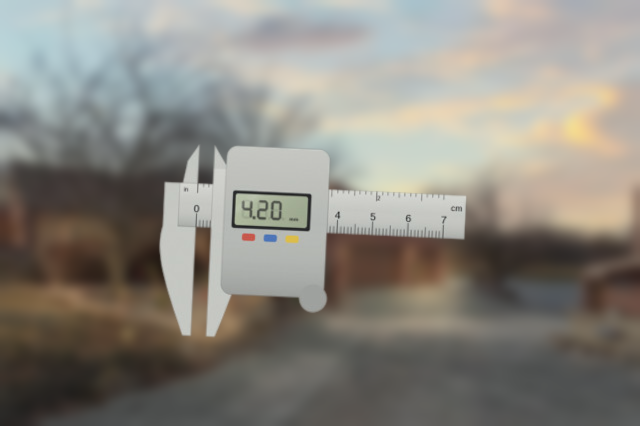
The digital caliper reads 4.20 mm
